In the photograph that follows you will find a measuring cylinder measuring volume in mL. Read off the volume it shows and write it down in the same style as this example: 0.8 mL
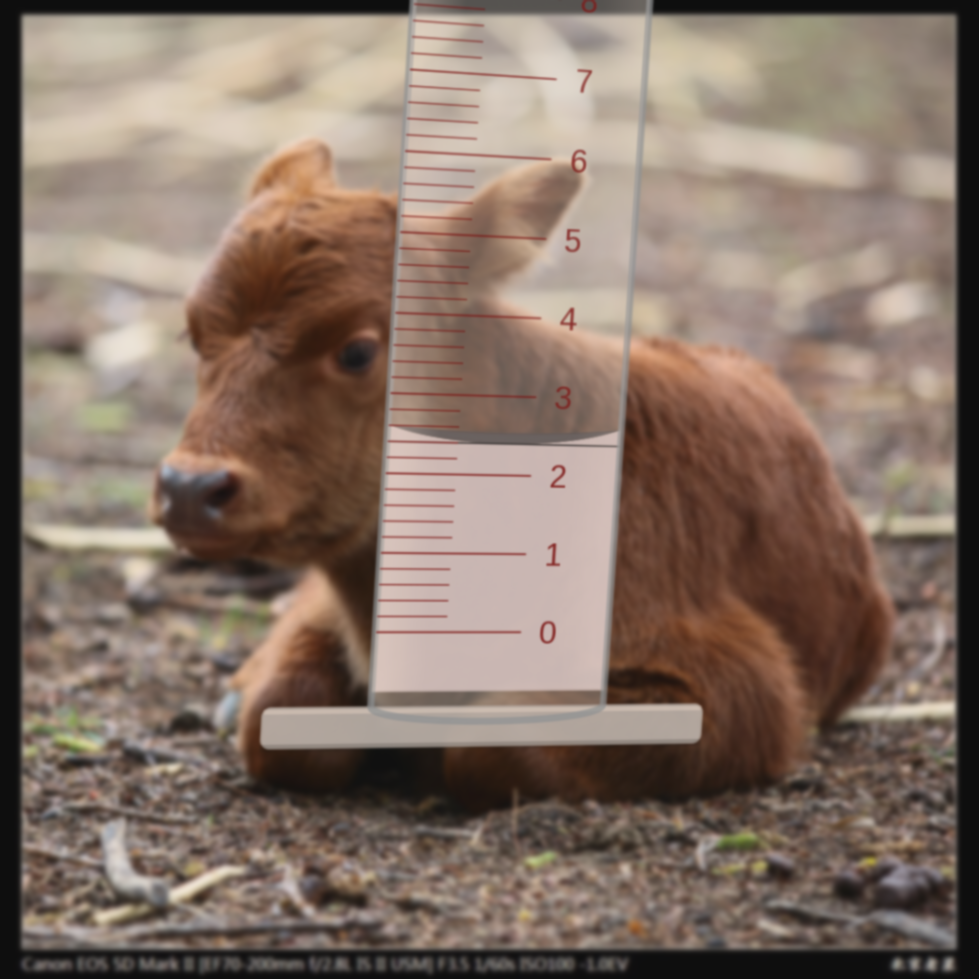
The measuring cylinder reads 2.4 mL
